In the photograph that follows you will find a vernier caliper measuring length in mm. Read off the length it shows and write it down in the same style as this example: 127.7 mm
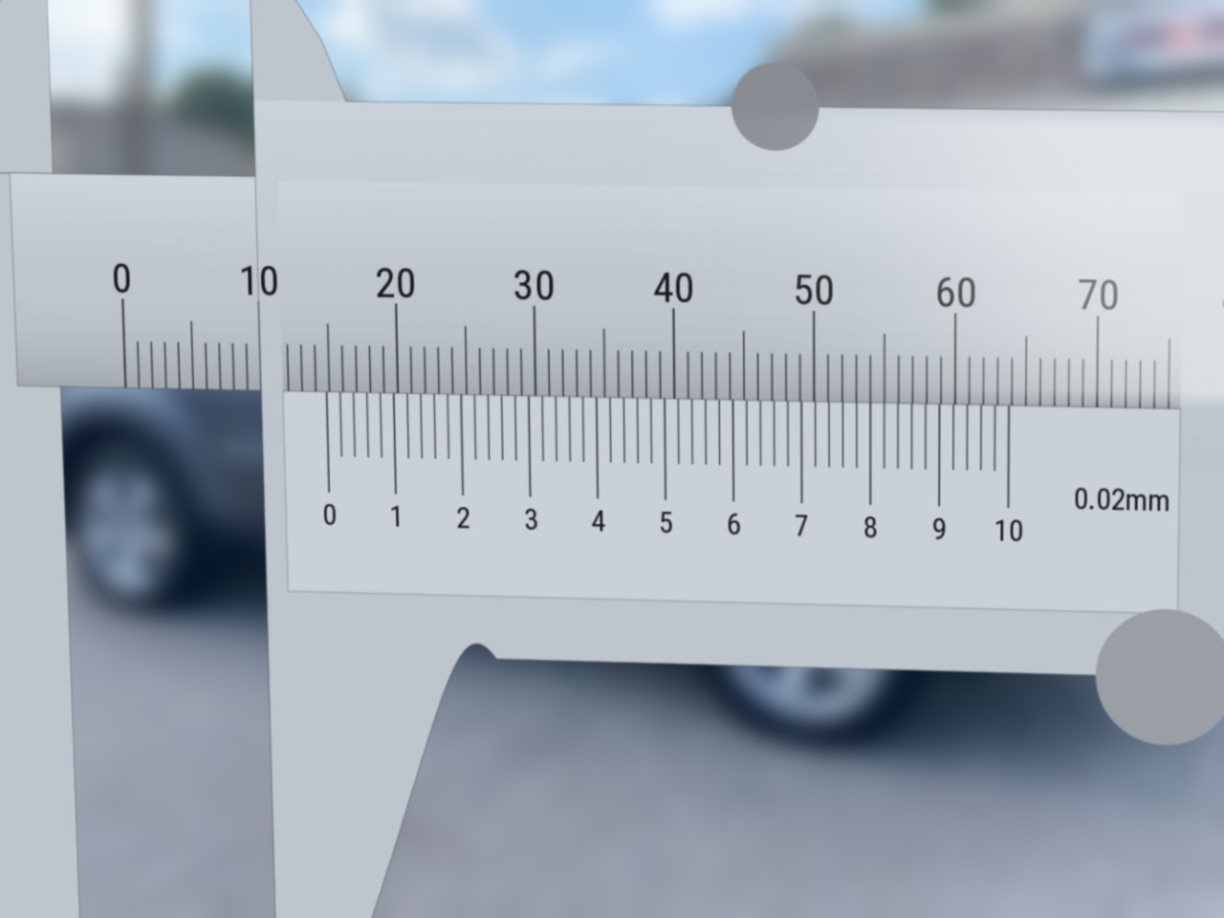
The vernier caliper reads 14.8 mm
